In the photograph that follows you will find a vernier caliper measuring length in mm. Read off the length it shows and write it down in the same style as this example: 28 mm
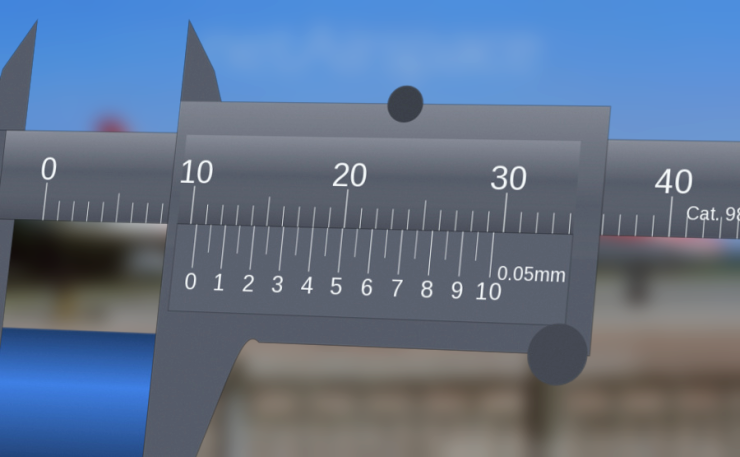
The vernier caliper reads 10.4 mm
